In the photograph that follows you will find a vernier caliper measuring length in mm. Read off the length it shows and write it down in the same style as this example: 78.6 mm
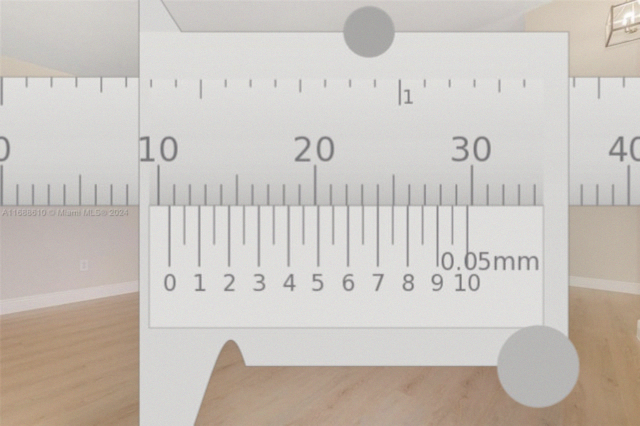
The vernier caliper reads 10.7 mm
